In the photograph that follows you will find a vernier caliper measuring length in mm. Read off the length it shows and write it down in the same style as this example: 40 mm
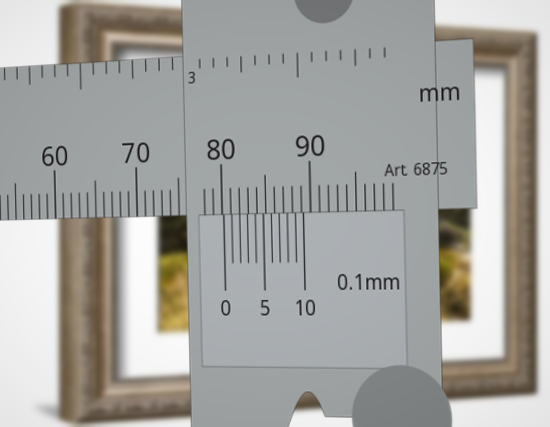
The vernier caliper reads 80.2 mm
